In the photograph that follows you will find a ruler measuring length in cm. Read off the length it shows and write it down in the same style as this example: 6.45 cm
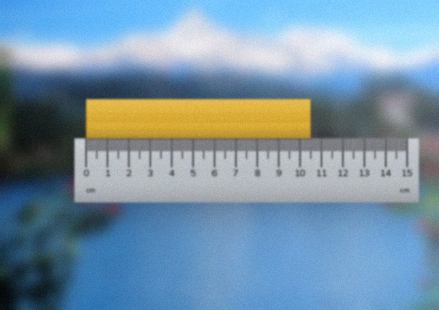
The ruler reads 10.5 cm
